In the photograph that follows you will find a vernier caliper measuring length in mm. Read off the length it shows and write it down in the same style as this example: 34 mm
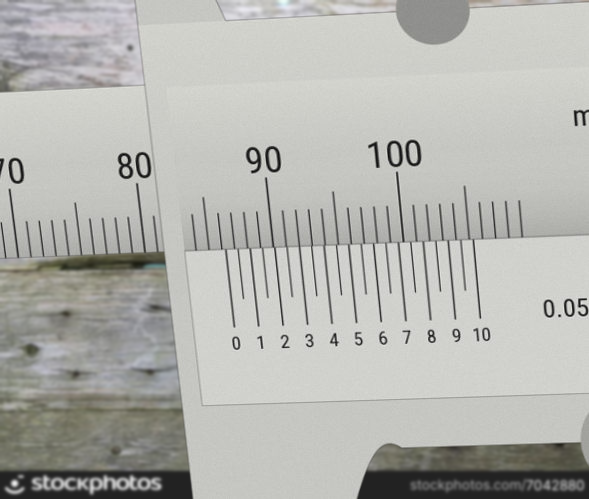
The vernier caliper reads 86.3 mm
